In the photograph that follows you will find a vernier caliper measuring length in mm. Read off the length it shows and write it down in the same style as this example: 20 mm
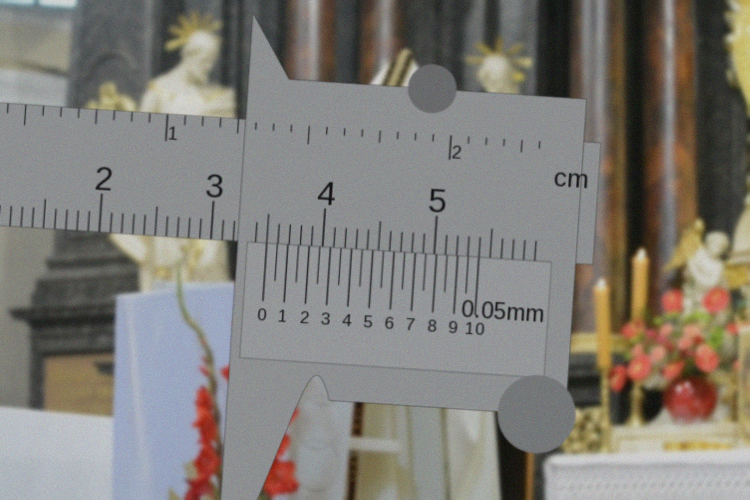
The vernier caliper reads 35.0 mm
